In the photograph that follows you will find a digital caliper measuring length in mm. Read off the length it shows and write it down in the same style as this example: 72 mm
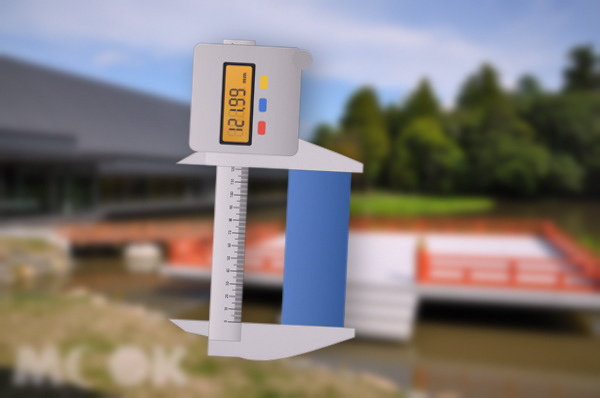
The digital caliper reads 121.99 mm
